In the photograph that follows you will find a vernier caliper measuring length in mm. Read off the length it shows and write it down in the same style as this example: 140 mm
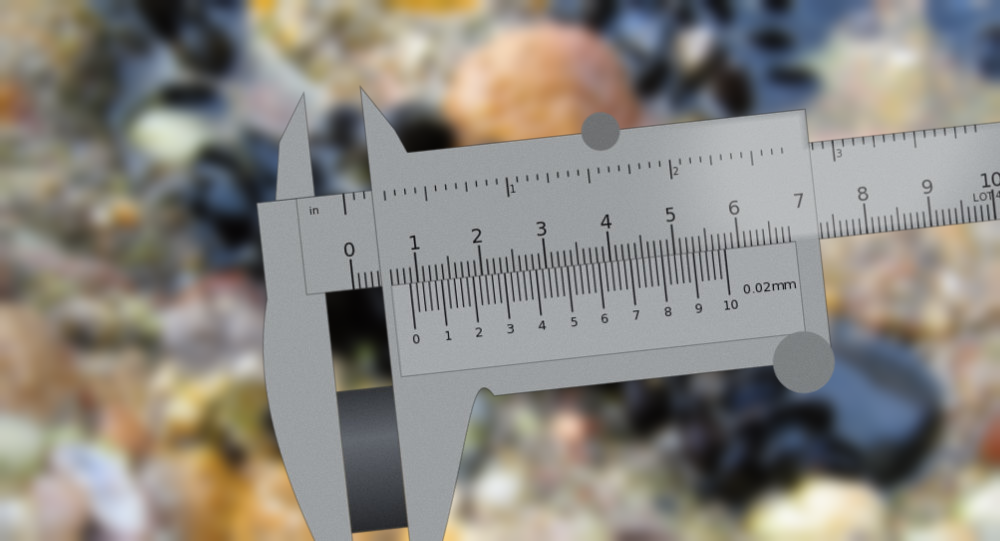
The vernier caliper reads 8.8 mm
